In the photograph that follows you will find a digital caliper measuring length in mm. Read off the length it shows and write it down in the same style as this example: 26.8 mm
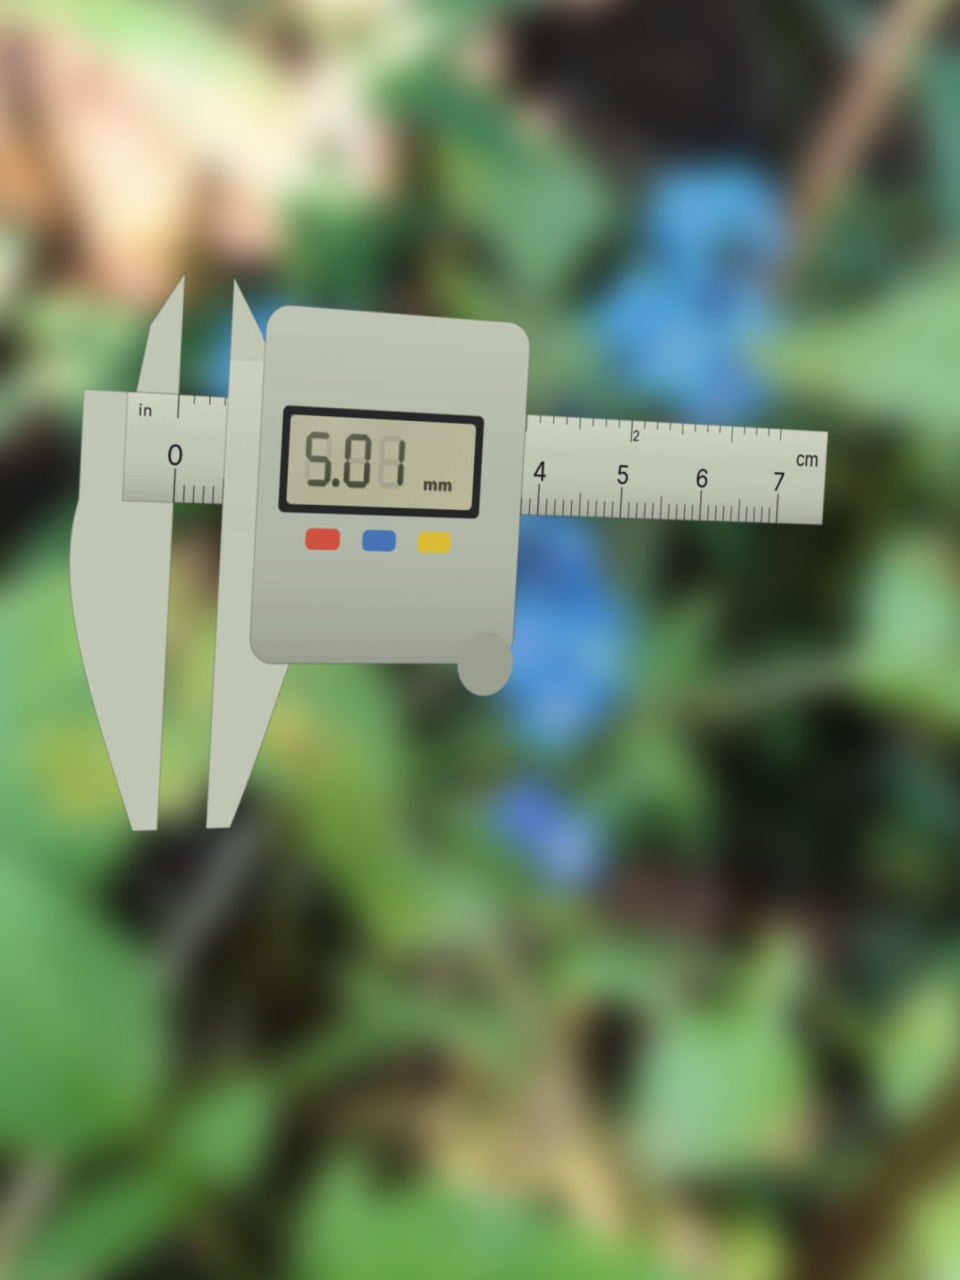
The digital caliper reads 5.01 mm
